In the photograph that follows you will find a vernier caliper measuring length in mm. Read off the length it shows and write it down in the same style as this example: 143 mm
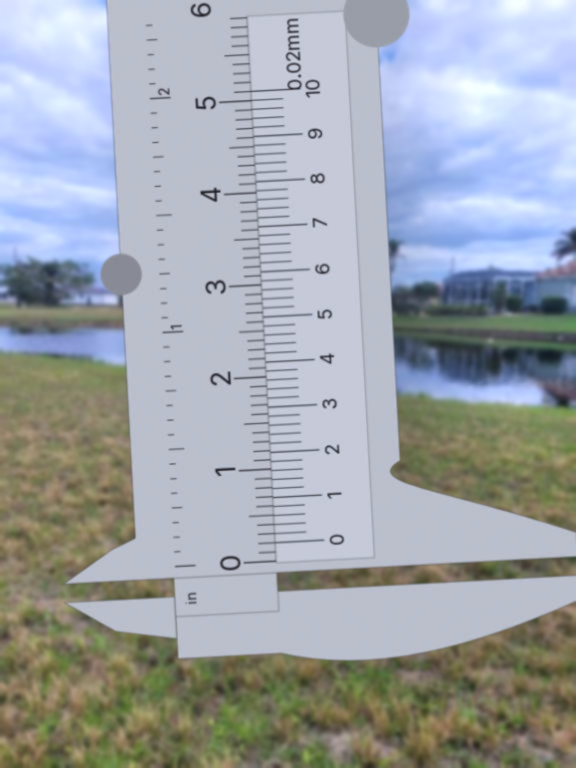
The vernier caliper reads 2.0 mm
